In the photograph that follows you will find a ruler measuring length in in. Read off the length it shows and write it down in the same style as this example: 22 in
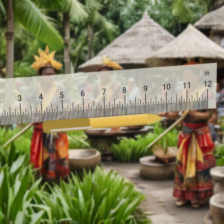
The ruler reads 6 in
